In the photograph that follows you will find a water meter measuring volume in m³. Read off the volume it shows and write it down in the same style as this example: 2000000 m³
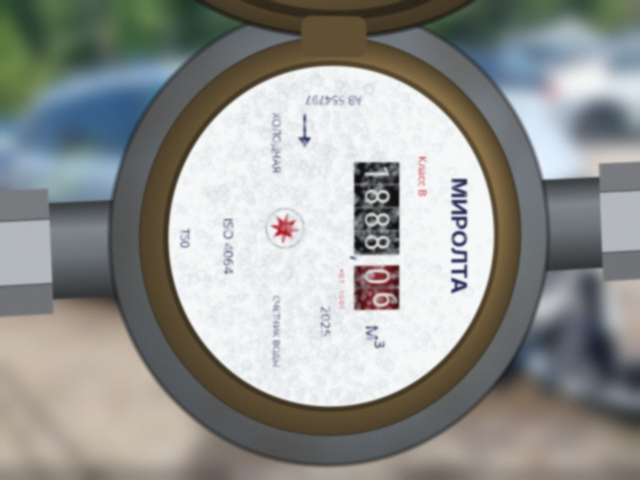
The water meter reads 1888.06 m³
